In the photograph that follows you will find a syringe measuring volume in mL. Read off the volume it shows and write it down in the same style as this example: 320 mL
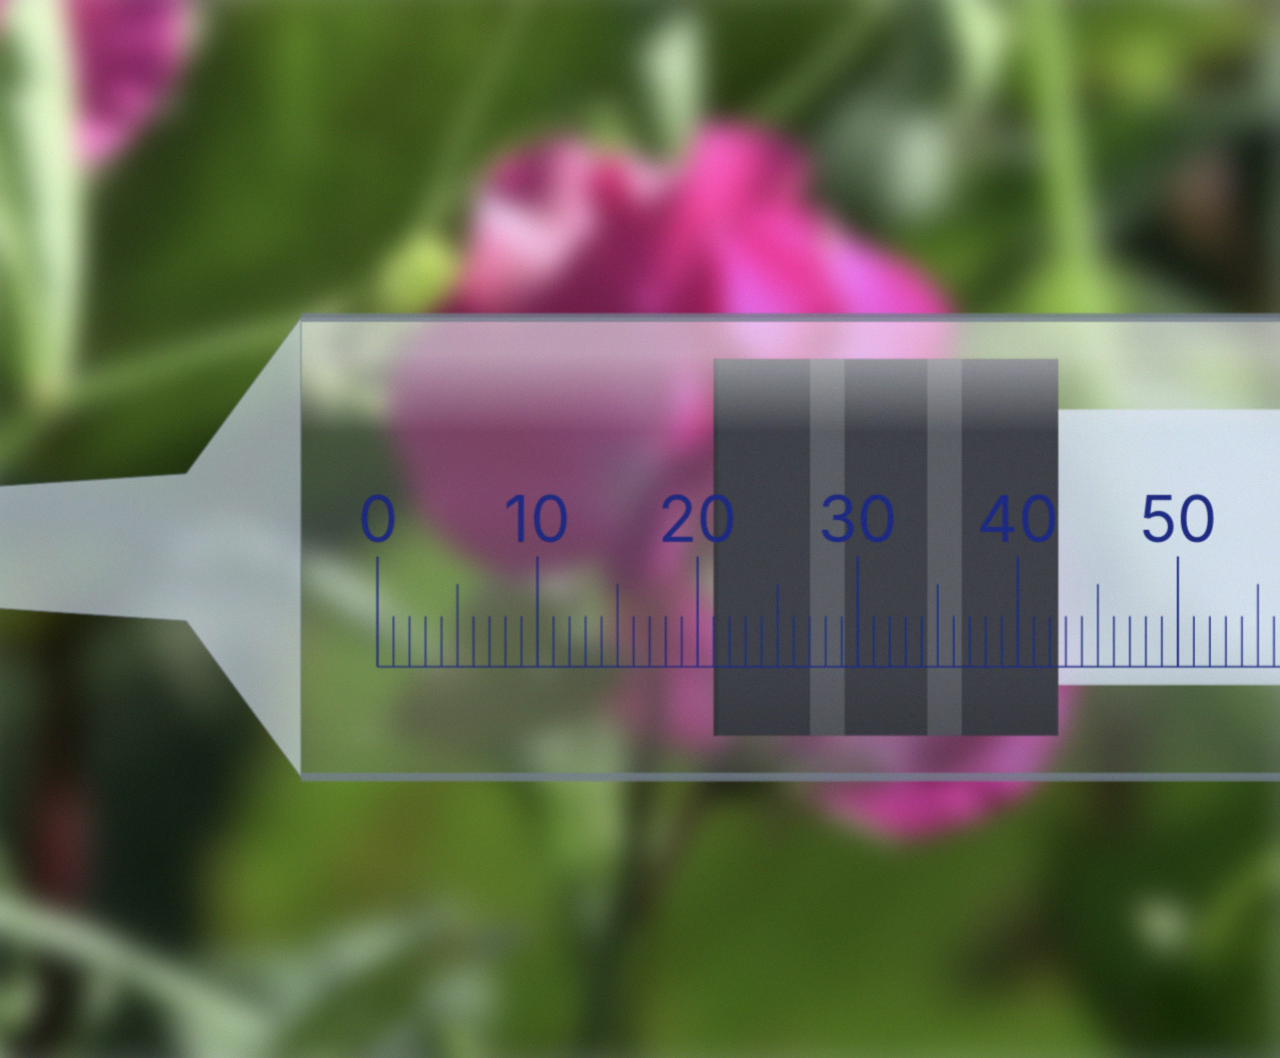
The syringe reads 21 mL
